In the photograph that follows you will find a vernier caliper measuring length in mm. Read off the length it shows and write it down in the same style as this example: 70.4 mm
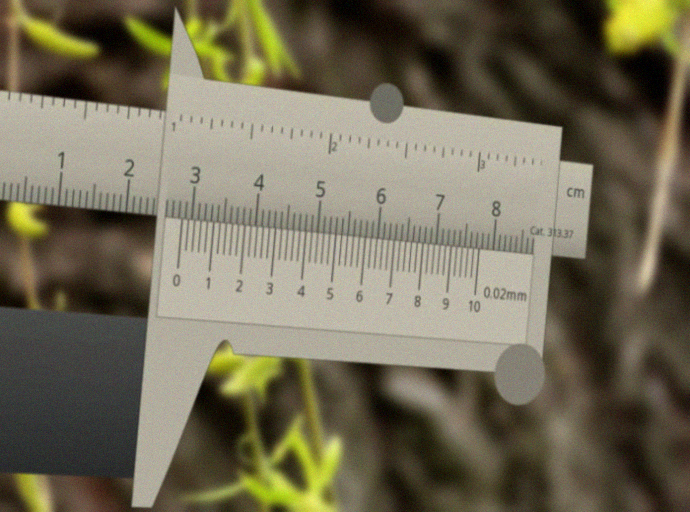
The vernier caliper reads 28.5 mm
